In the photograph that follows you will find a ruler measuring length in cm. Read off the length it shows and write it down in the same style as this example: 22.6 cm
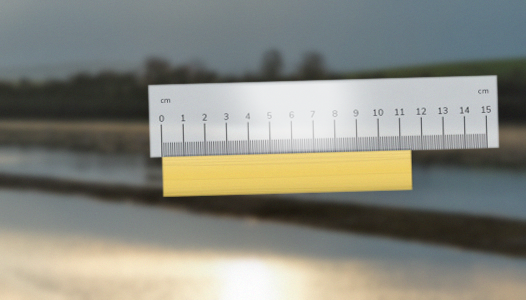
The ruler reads 11.5 cm
